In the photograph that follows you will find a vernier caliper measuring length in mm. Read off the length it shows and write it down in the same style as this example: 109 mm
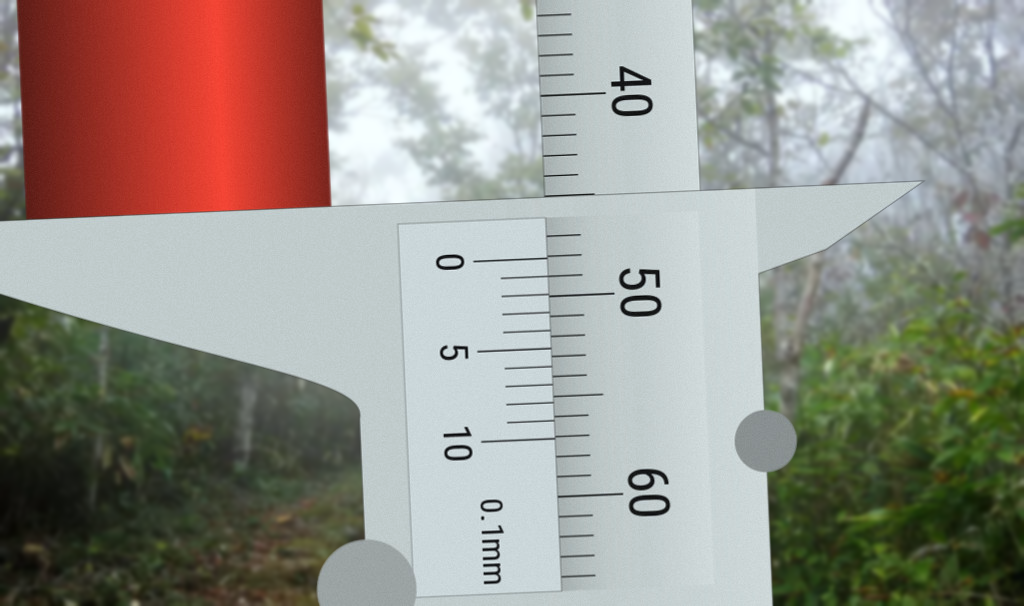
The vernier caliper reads 48.1 mm
